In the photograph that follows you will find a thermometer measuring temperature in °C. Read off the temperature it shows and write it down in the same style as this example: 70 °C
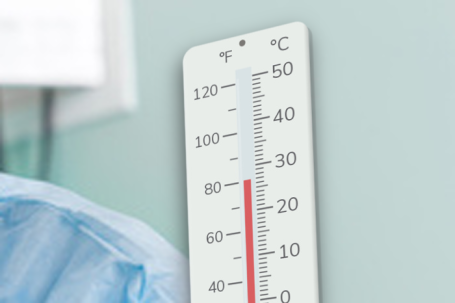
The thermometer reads 27 °C
